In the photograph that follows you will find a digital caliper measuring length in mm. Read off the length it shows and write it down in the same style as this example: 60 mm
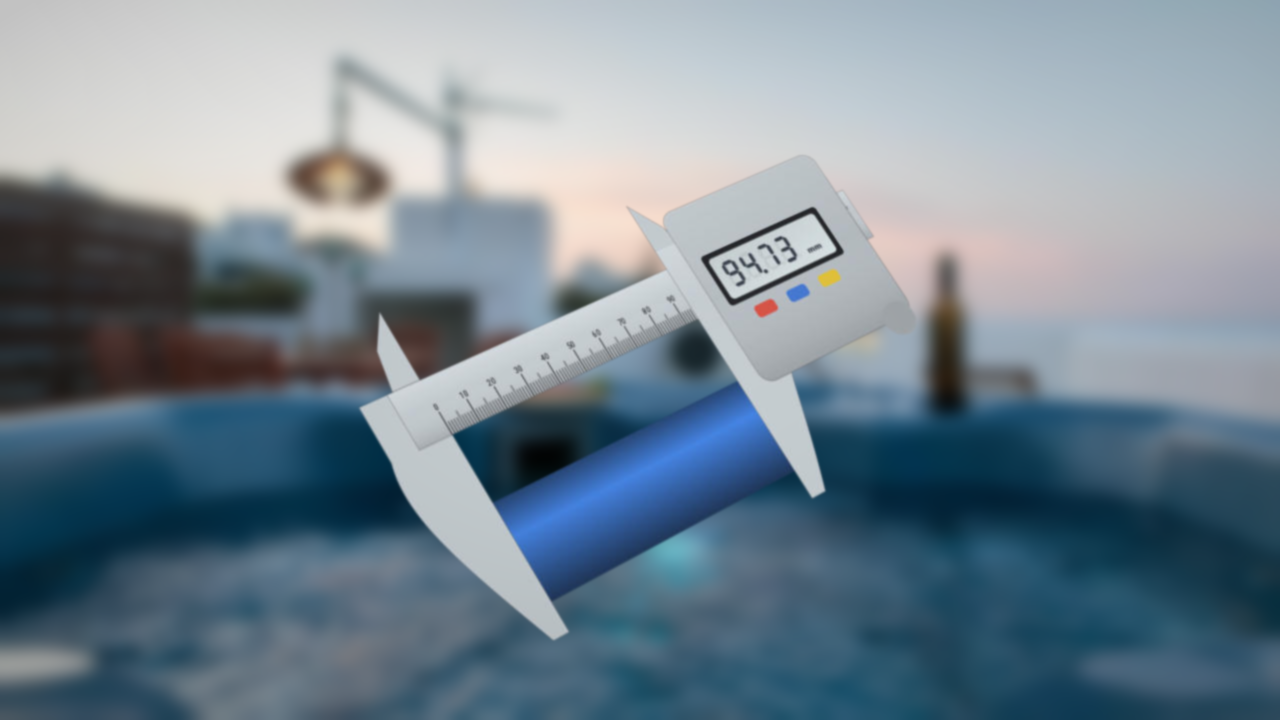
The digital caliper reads 94.73 mm
